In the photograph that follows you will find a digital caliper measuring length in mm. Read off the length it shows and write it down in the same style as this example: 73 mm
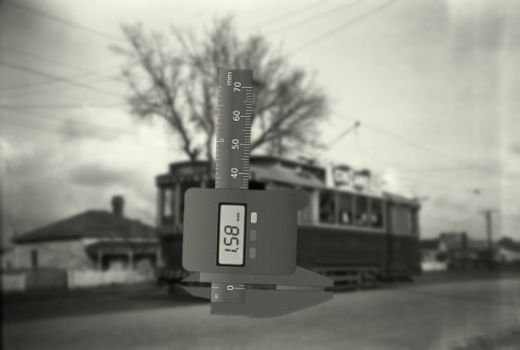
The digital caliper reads 1.58 mm
